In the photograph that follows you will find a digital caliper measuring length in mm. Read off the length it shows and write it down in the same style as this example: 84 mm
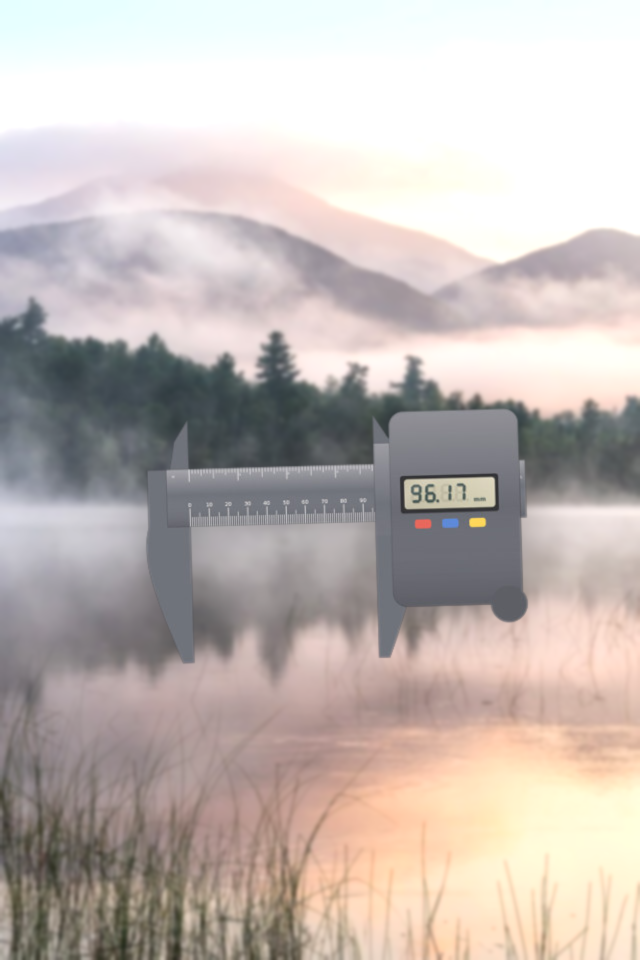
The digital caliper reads 96.17 mm
